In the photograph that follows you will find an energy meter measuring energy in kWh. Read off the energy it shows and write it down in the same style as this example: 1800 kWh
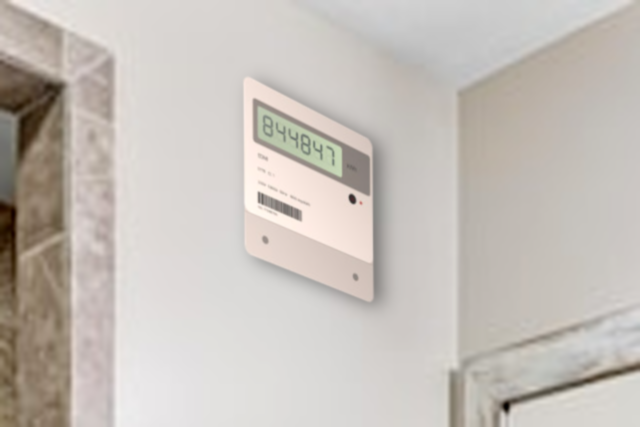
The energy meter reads 844847 kWh
